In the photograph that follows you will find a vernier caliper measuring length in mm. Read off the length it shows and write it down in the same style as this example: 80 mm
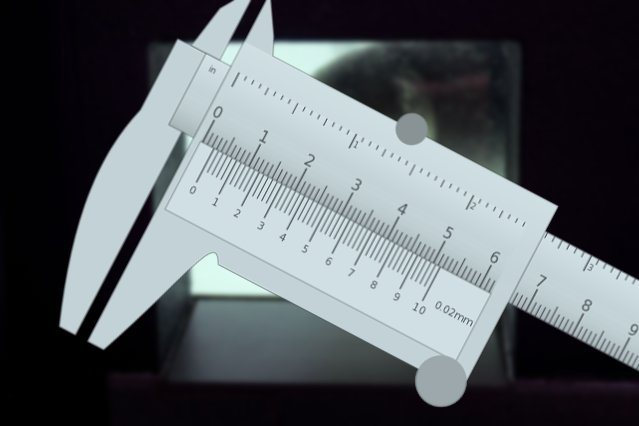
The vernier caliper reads 2.5 mm
